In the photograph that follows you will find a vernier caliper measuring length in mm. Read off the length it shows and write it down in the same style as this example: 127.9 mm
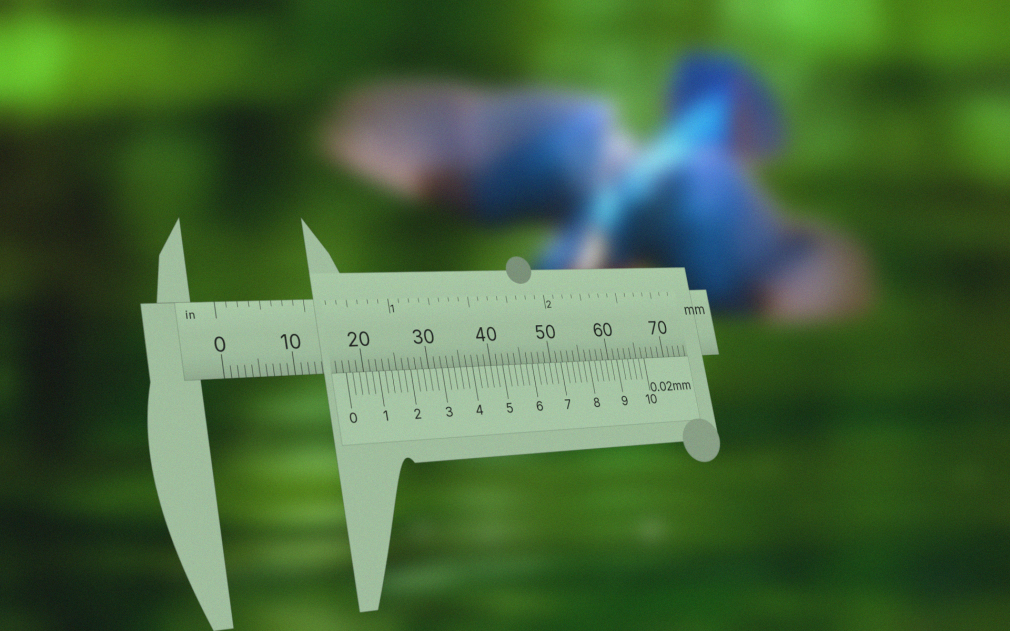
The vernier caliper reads 17.4 mm
